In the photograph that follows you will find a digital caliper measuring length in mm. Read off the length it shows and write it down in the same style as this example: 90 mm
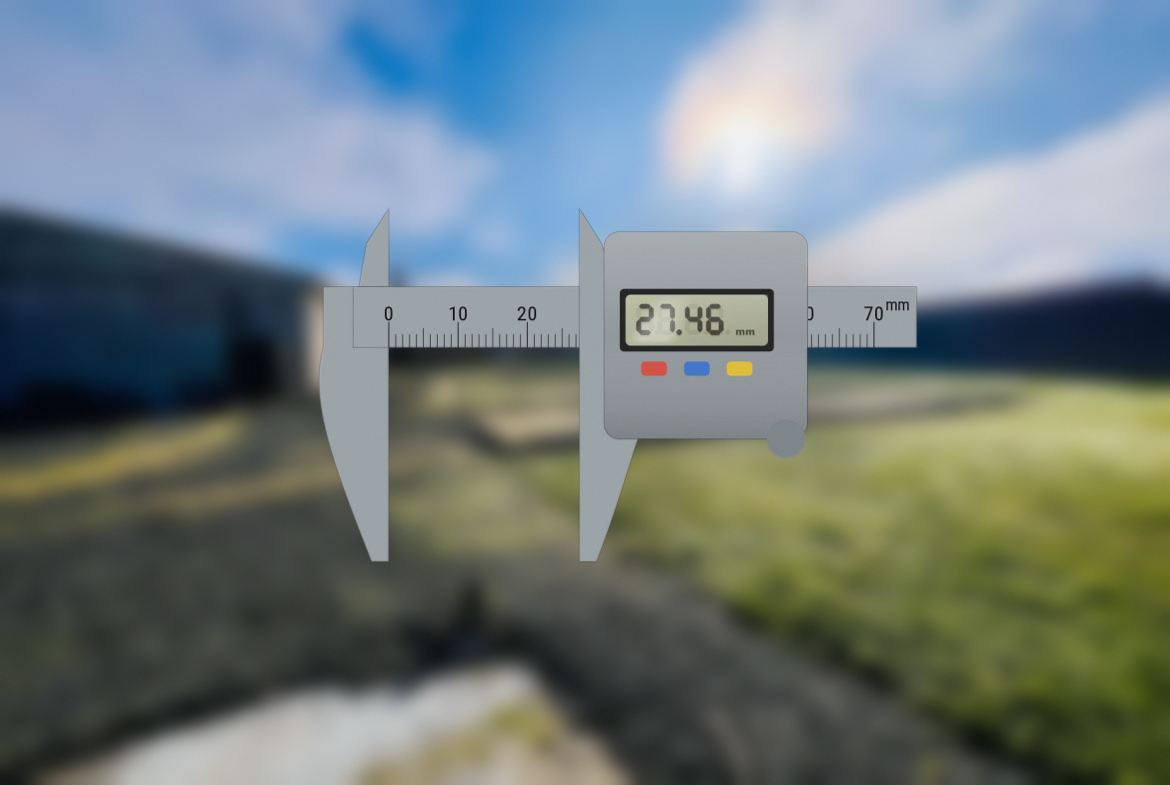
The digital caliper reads 27.46 mm
